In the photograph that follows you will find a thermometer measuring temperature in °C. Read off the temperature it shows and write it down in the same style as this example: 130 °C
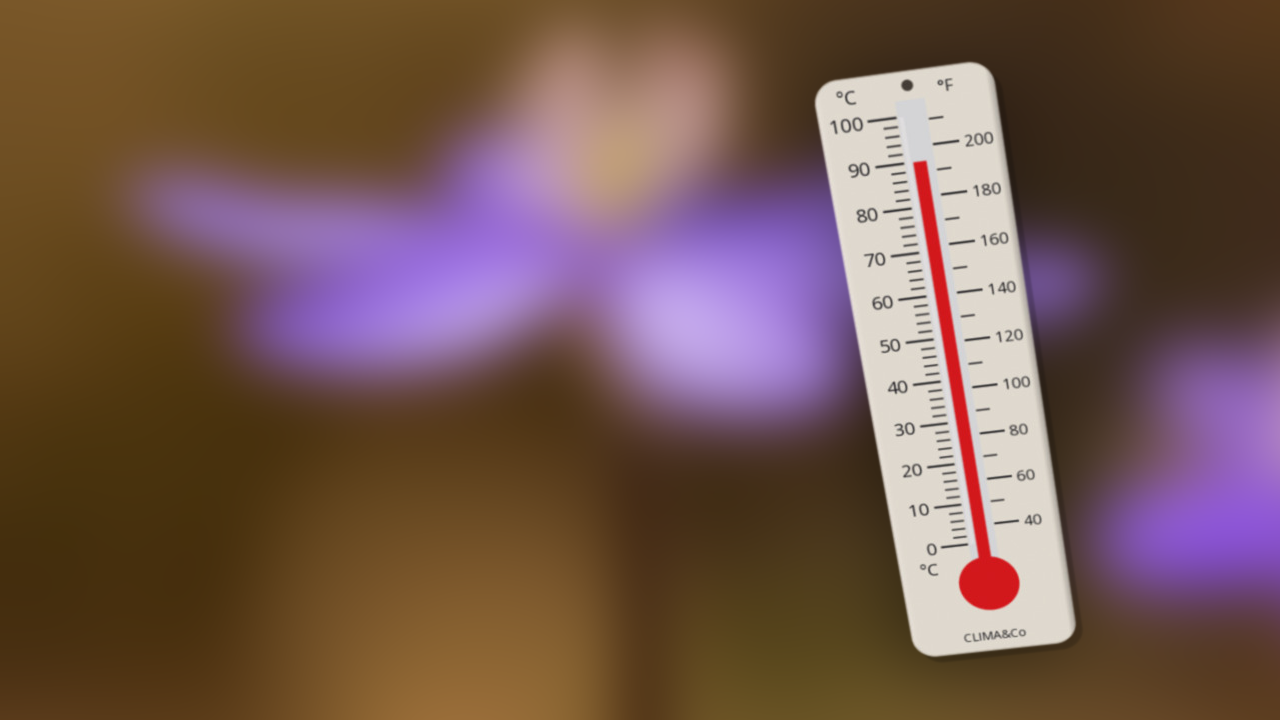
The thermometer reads 90 °C
